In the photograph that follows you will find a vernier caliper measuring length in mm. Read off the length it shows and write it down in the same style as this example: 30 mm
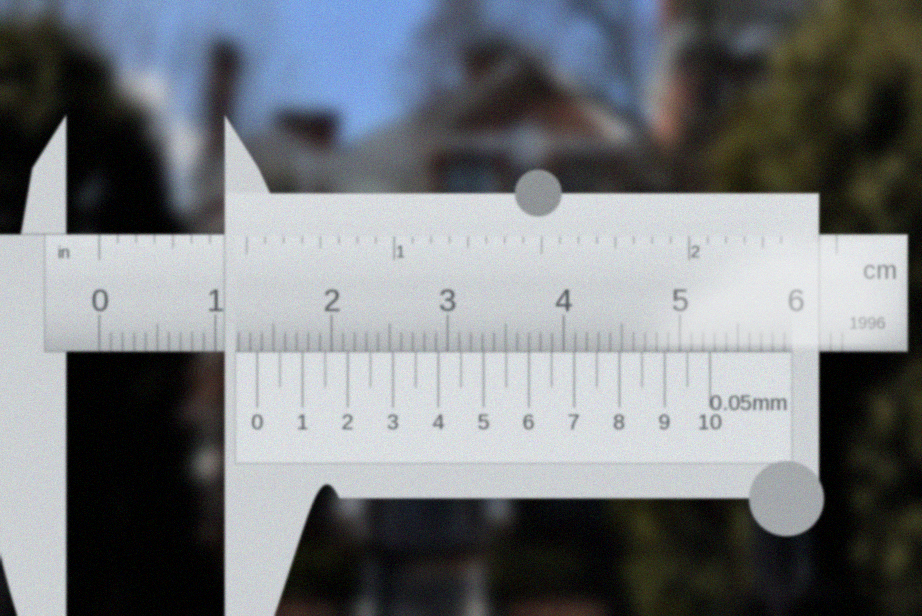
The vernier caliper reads 13.6 mm
